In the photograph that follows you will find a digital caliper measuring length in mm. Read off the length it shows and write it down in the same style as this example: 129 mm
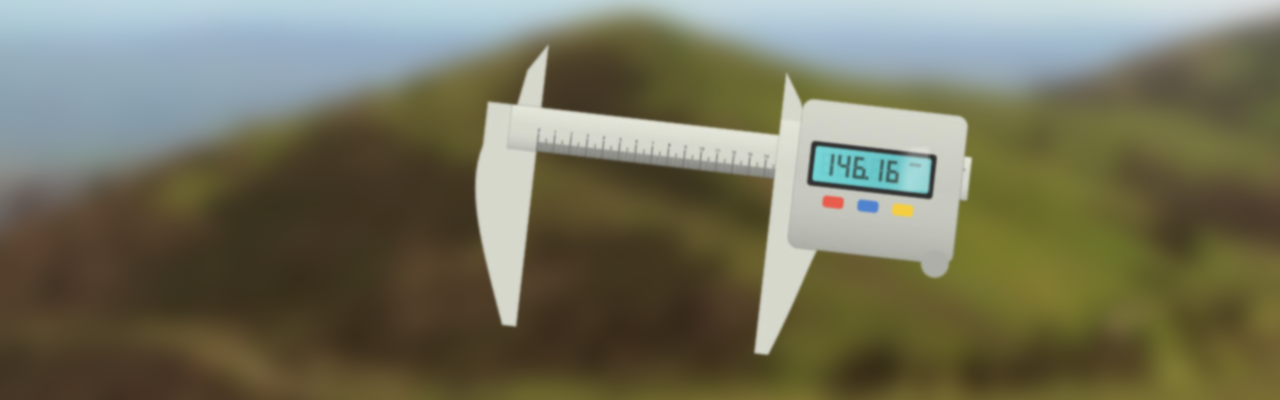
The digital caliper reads 146.16 mm
